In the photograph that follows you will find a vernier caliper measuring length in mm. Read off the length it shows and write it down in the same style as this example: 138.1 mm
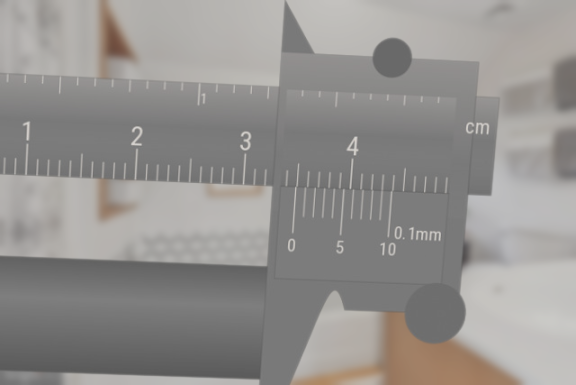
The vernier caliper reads 34.9 mm
